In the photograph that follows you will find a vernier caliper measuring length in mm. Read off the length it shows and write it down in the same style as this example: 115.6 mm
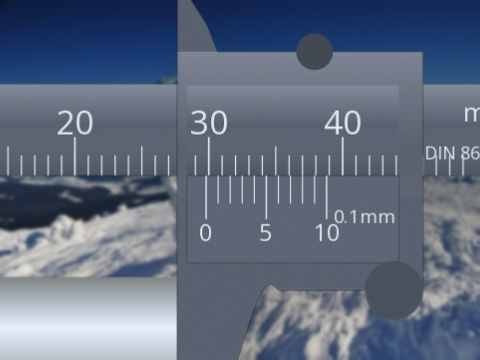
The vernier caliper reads 29.8 mm
